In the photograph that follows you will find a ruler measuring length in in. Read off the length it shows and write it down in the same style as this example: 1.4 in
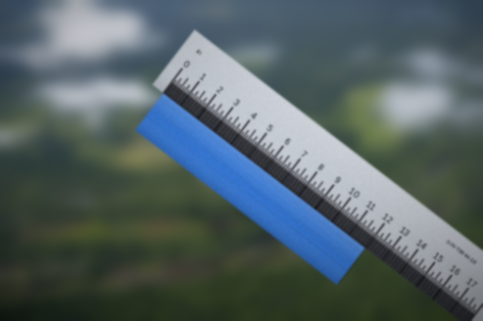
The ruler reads 12 in
